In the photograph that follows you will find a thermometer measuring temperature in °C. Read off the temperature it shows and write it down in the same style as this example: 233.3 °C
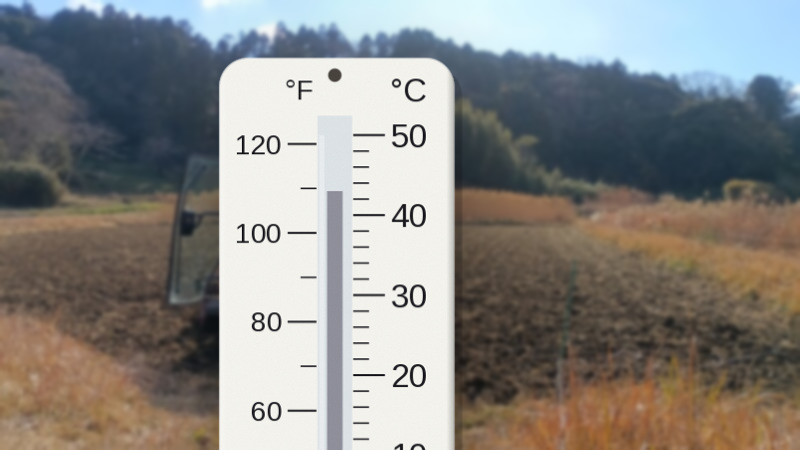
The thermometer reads 43 °C
